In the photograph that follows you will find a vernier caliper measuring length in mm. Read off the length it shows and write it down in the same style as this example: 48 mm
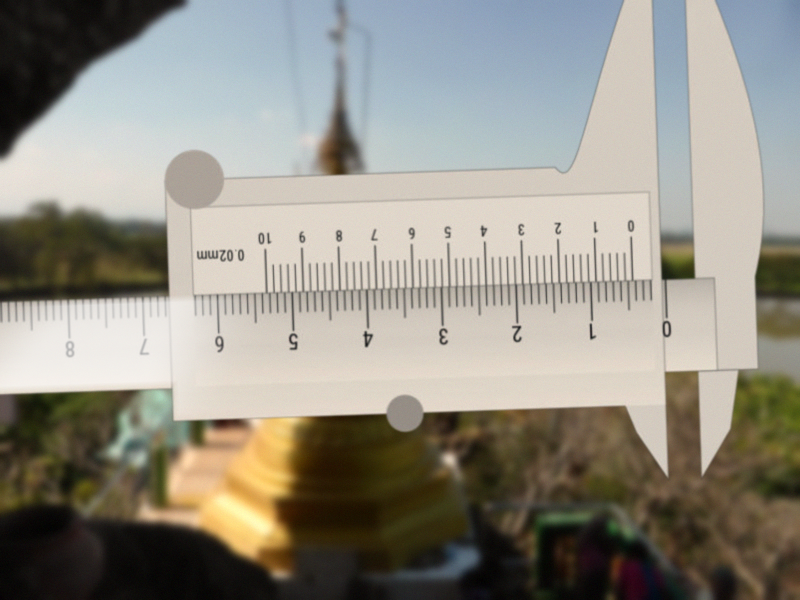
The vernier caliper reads 4.4 mm
